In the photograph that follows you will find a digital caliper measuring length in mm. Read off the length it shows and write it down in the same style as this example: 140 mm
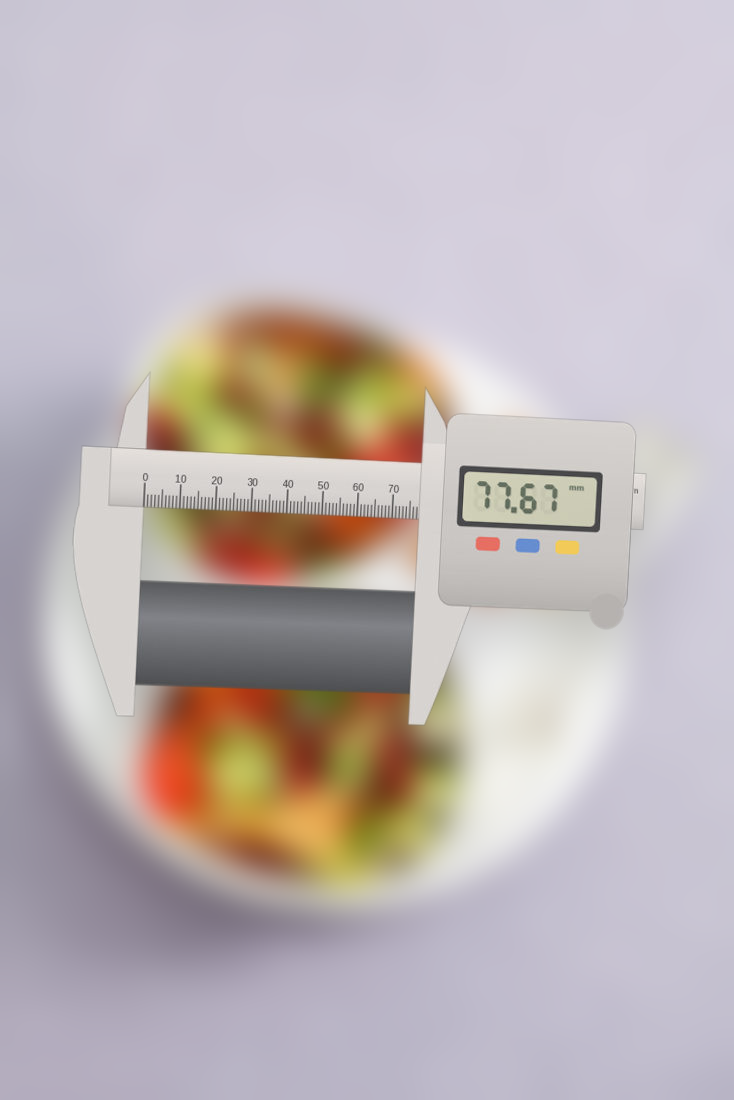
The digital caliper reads 77.67 mm
